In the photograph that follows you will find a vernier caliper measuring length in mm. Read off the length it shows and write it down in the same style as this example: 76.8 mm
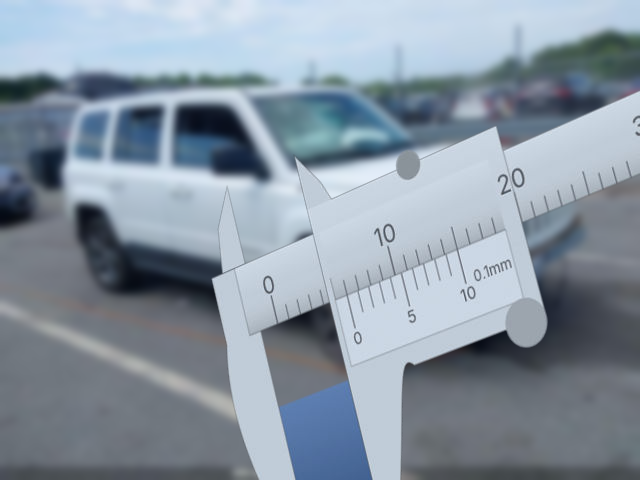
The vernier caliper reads 6.0 mm
